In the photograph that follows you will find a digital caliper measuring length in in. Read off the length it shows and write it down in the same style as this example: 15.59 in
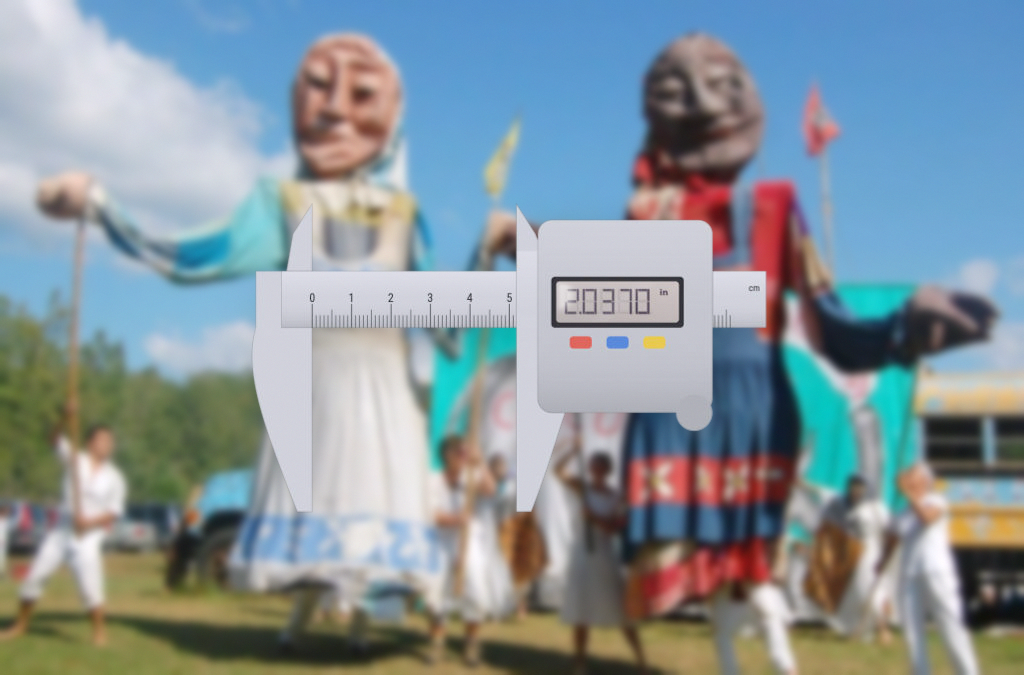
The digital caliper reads 2.0370 in
